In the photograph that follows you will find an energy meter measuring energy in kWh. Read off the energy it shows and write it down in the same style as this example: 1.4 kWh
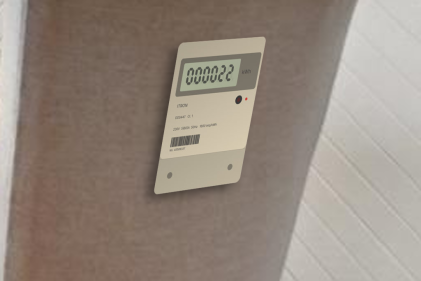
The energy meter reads 22 kWh
